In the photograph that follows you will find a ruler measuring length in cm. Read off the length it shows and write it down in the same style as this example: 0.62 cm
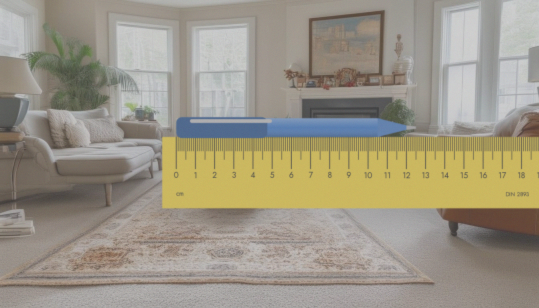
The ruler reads 12.5 cm
